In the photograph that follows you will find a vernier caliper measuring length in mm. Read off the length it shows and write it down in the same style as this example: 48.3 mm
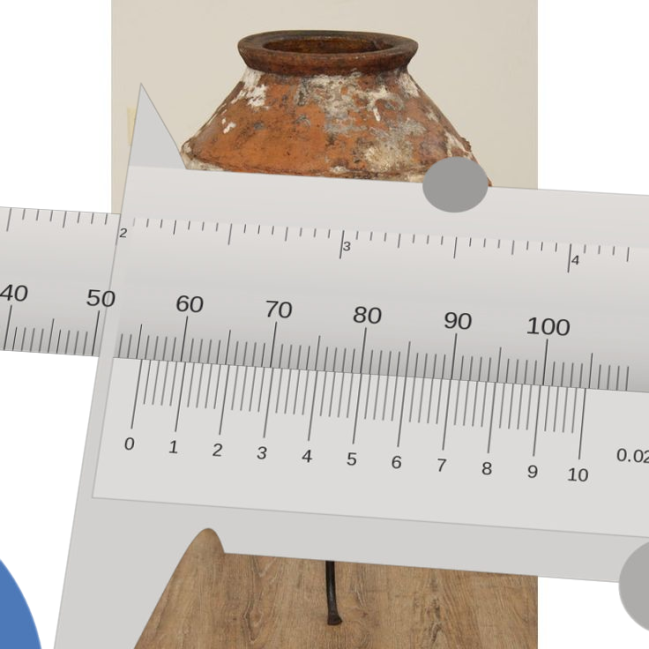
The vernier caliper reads 55.6 mm
